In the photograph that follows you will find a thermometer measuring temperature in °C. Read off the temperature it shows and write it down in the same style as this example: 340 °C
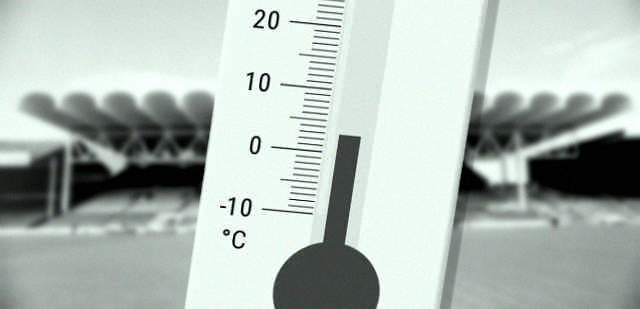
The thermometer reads 3 °C
